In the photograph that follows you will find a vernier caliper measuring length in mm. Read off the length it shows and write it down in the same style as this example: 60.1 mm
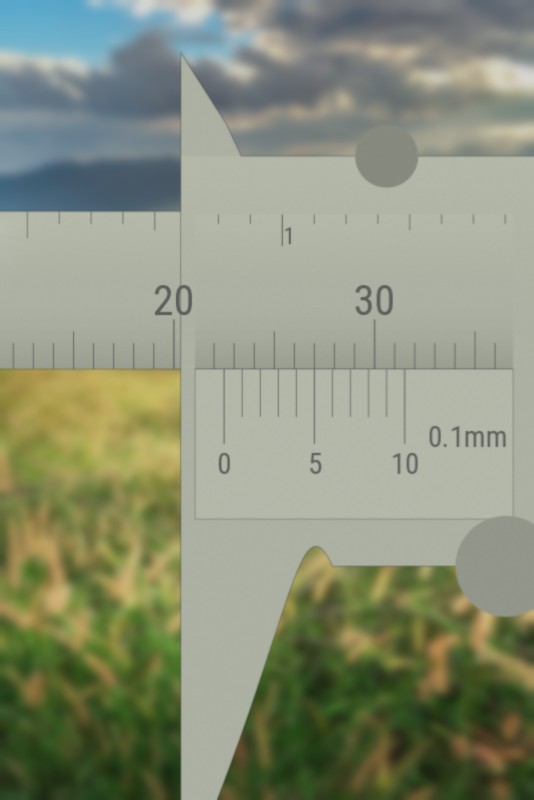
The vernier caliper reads 22.5 mm
